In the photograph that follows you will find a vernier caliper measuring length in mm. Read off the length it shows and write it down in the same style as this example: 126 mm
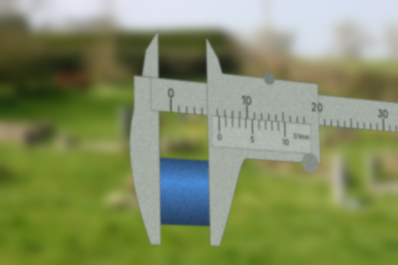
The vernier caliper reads 6.2 mm
